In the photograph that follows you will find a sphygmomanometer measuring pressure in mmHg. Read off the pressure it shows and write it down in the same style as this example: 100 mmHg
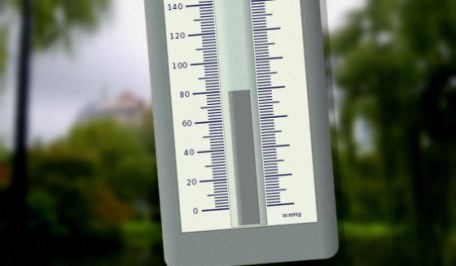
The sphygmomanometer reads 80 mmHg
